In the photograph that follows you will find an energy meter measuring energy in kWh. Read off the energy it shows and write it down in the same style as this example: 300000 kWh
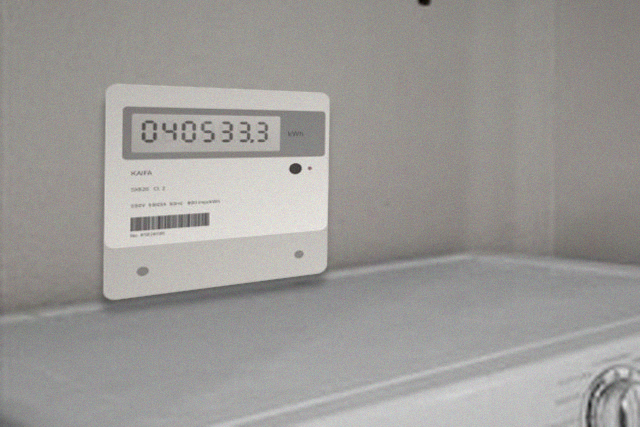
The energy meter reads 40533.3 kWh
